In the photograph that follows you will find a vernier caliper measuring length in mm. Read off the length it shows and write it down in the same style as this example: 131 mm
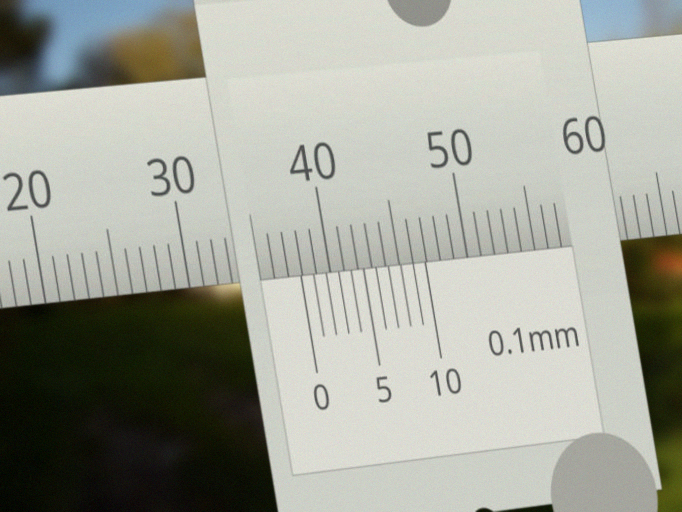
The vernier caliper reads 37.9 mm
